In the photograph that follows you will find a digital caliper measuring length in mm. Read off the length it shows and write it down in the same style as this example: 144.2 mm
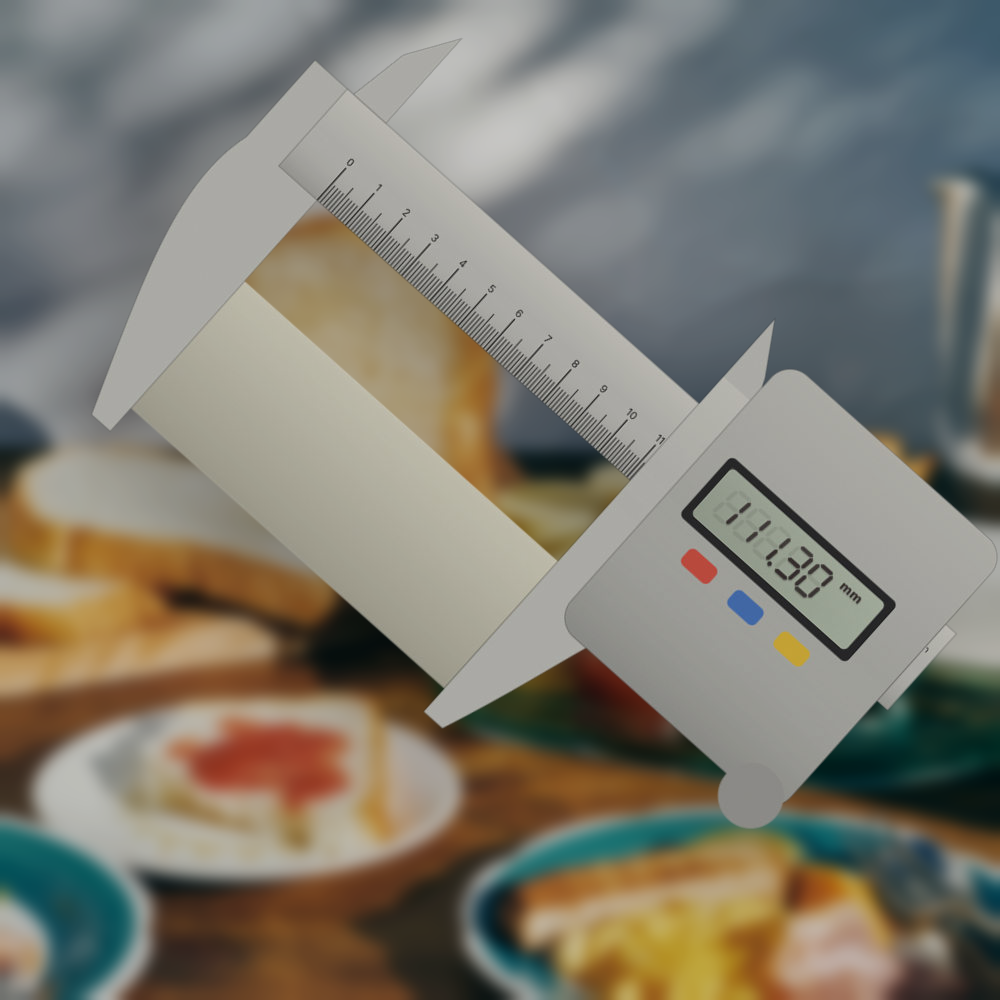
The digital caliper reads 111.30 mm
